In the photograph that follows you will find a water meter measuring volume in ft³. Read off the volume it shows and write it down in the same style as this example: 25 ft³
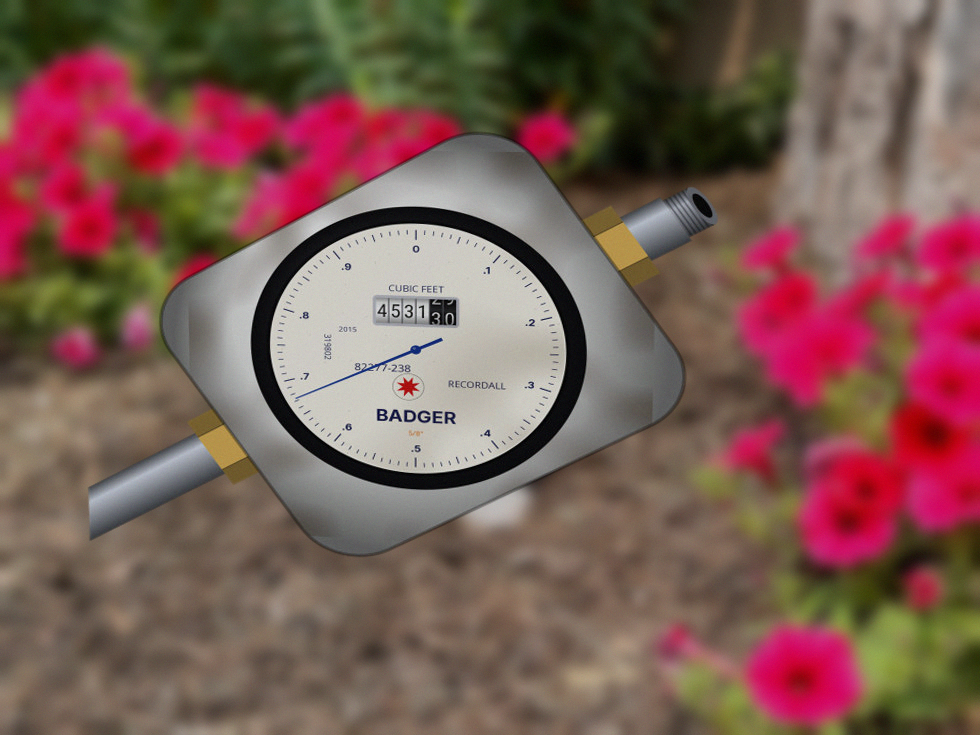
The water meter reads 453129.67 ft³
